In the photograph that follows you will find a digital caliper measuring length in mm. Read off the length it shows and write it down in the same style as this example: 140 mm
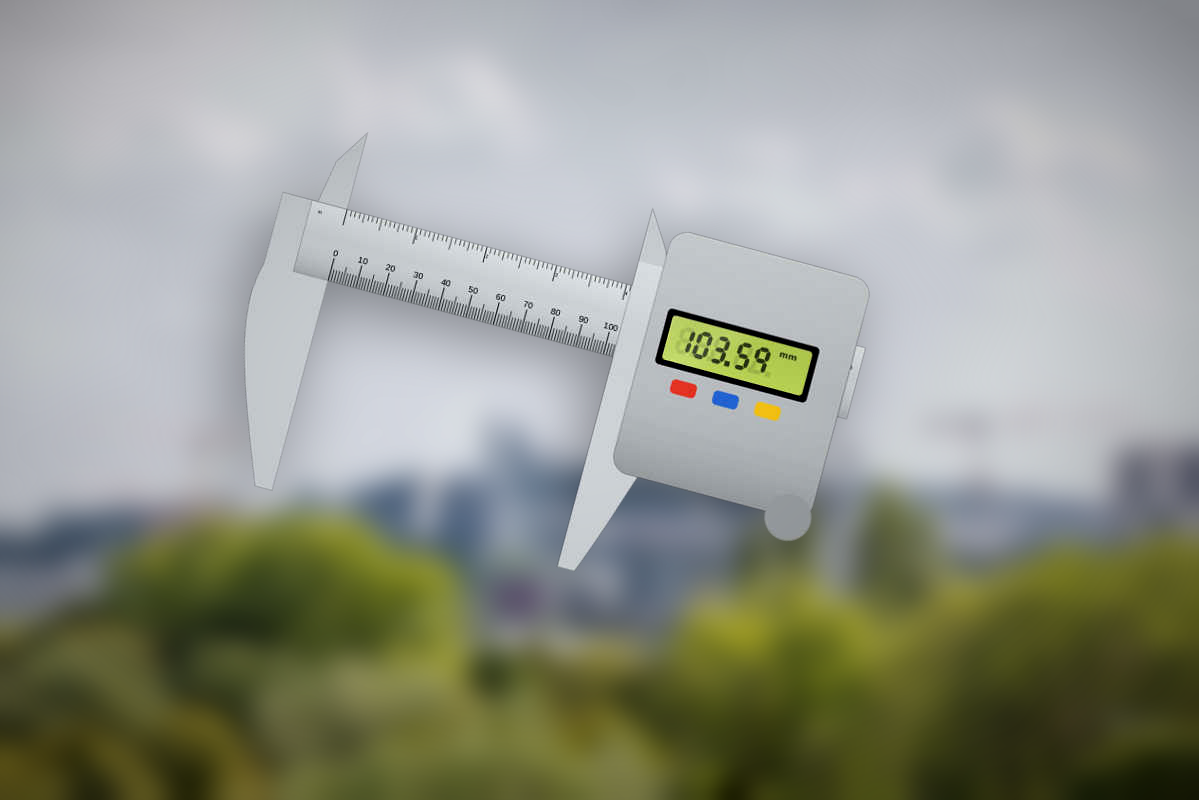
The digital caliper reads 103.59 mm
